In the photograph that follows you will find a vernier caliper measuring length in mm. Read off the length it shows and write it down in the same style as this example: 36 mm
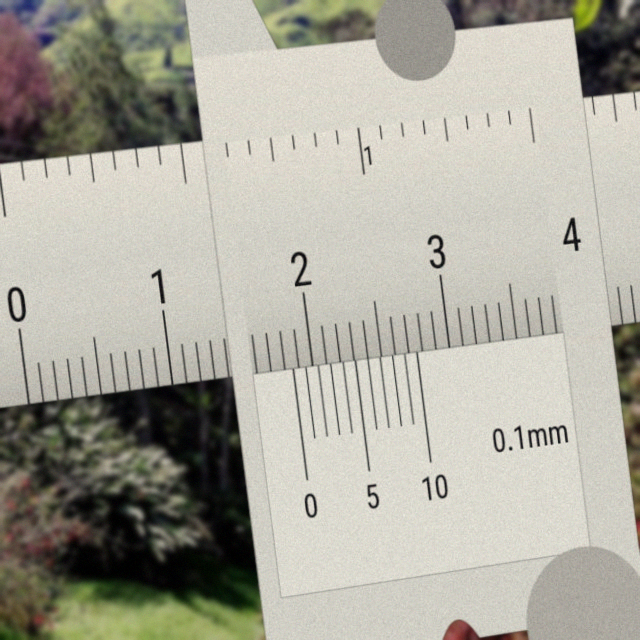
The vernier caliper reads 18.6 mm
